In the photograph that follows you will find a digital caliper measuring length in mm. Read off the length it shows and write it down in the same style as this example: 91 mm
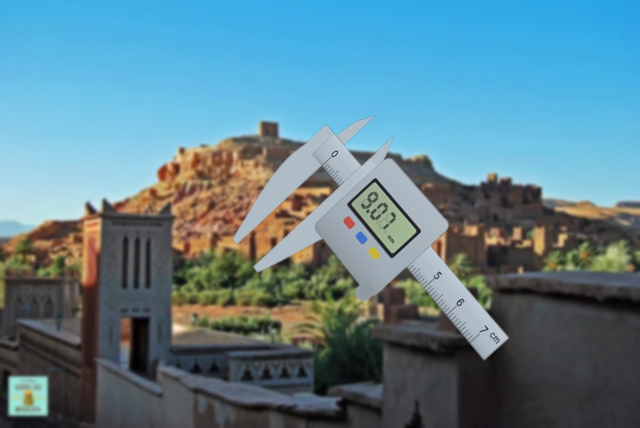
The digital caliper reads 9.07 mm
